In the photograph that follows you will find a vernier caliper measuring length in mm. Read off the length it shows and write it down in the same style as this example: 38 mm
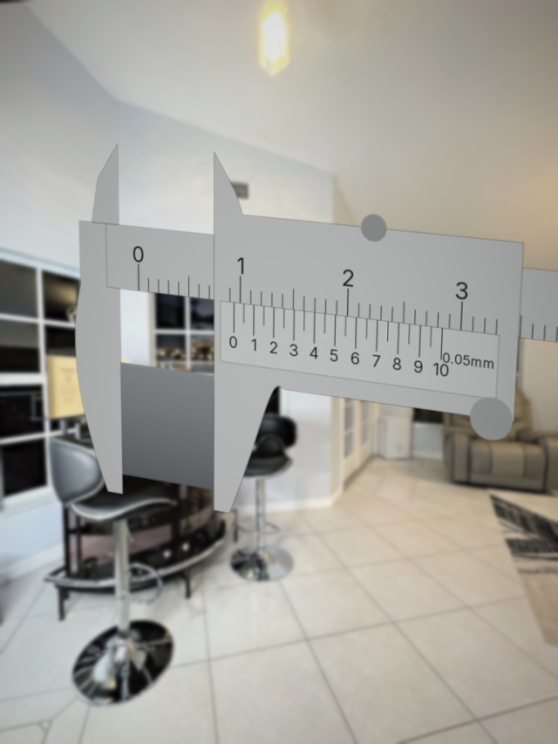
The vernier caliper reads 9.4 mm
